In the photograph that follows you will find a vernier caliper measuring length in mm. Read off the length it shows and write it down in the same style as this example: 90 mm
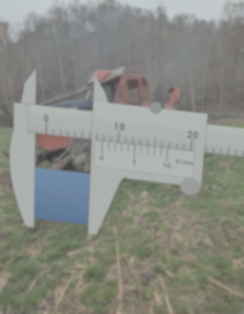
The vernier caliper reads 7.8 mm
